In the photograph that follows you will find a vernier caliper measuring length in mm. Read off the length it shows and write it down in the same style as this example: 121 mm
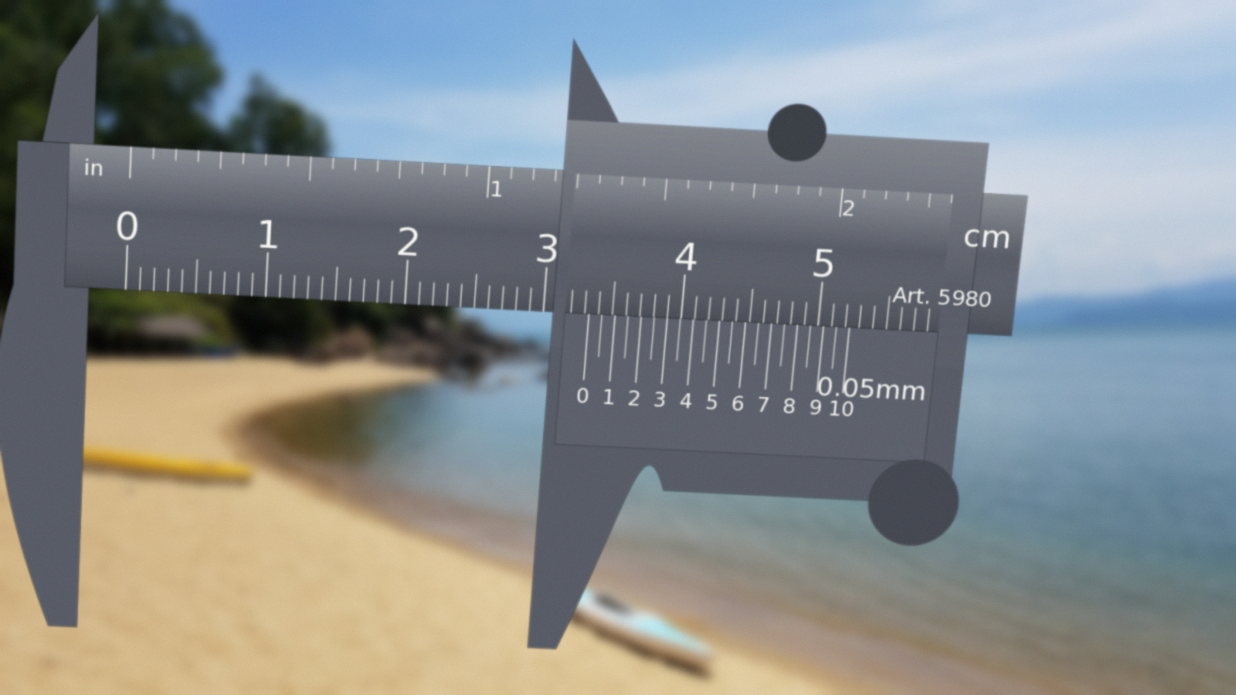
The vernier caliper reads 33.3 mm
